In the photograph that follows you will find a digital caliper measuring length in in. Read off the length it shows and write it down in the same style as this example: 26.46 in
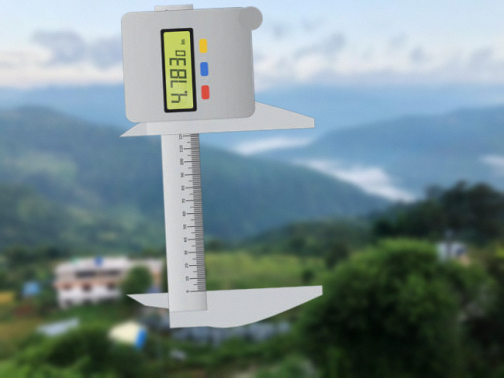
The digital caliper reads 4.7830 in
